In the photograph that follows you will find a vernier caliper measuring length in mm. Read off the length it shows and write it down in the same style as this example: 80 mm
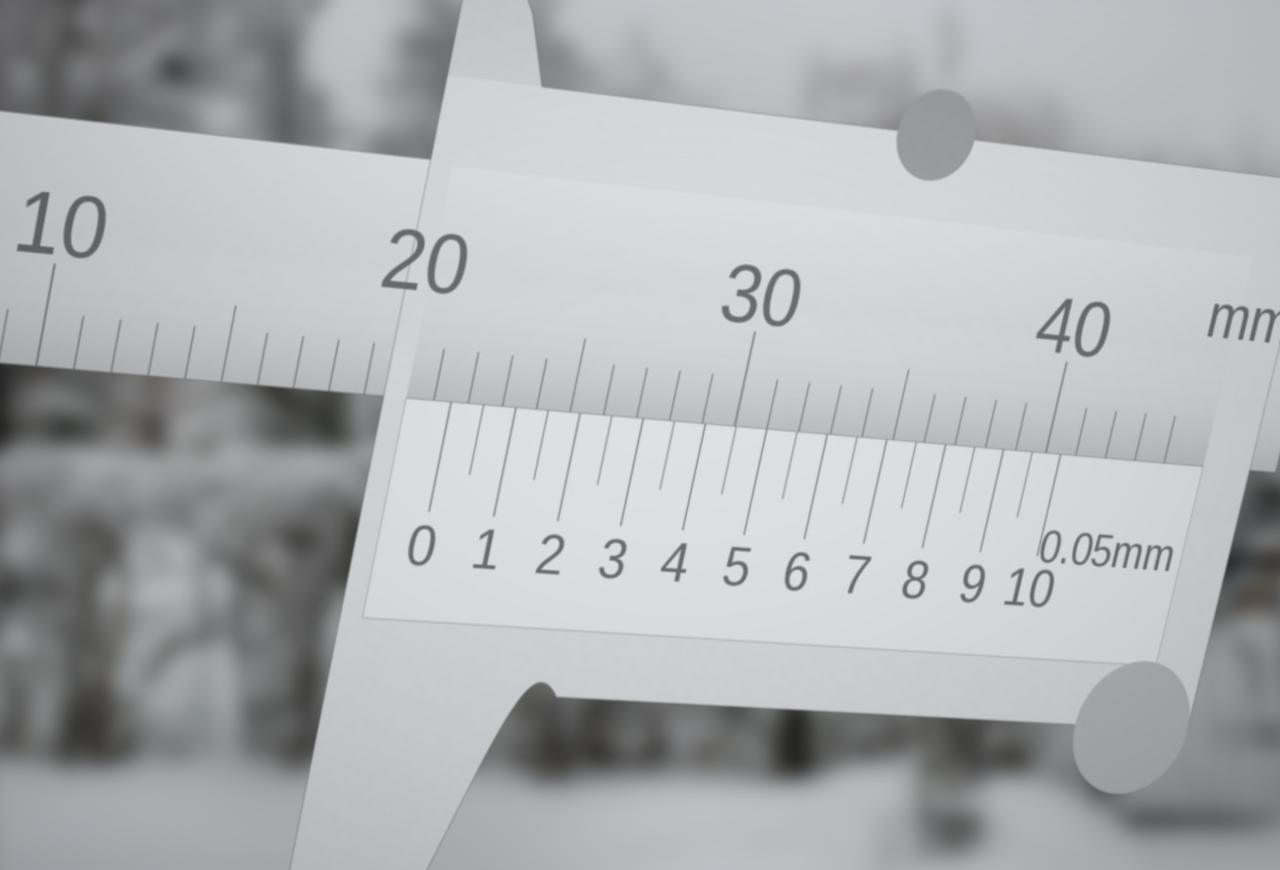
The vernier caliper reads 21.50 mm
